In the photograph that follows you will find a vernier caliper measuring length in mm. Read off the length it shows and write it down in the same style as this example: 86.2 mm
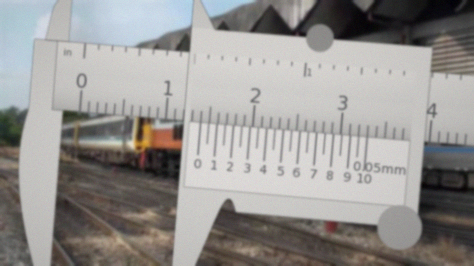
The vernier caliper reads 14.0 mm
